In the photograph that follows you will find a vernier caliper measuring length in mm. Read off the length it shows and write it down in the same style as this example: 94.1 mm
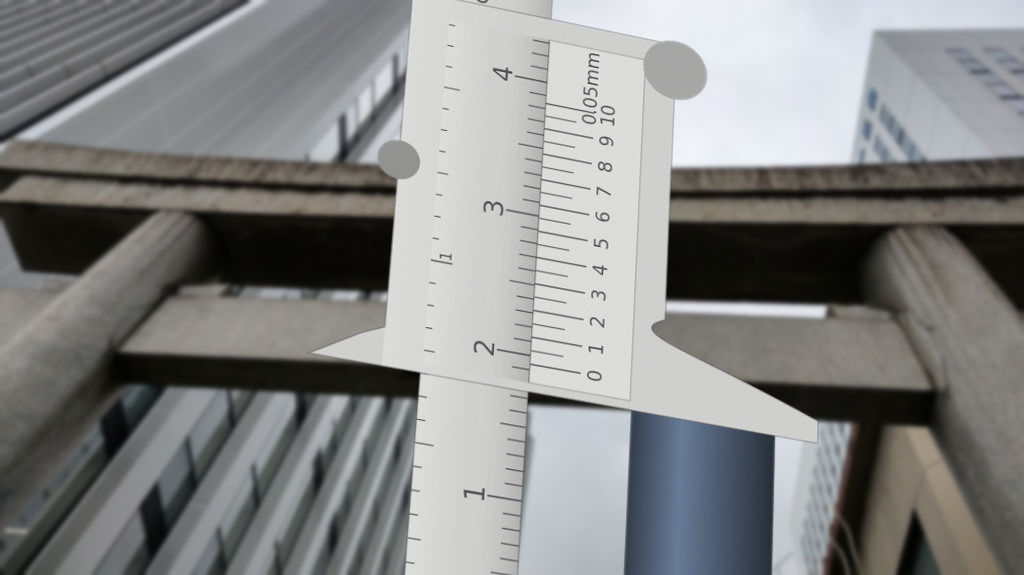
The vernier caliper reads 19.4 mm
